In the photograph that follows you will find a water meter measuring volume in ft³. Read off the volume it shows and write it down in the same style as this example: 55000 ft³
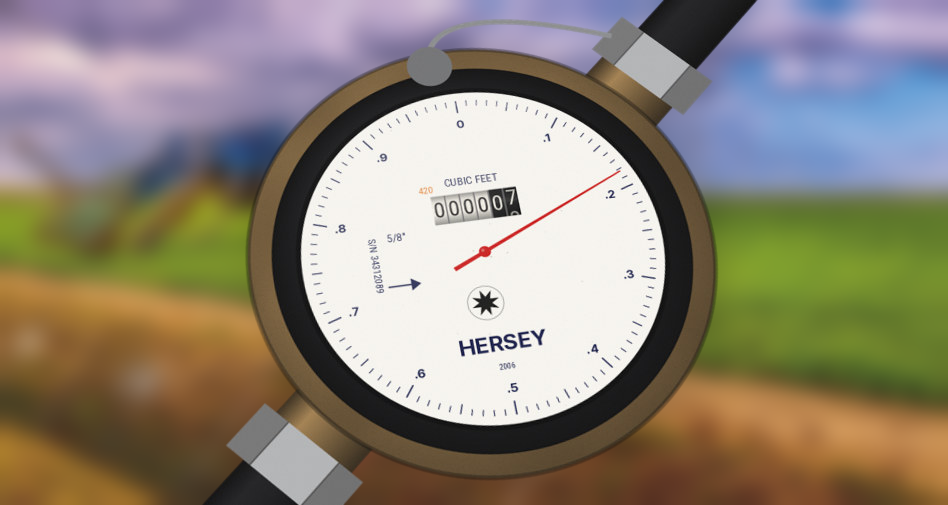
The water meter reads 7.18 ft³
